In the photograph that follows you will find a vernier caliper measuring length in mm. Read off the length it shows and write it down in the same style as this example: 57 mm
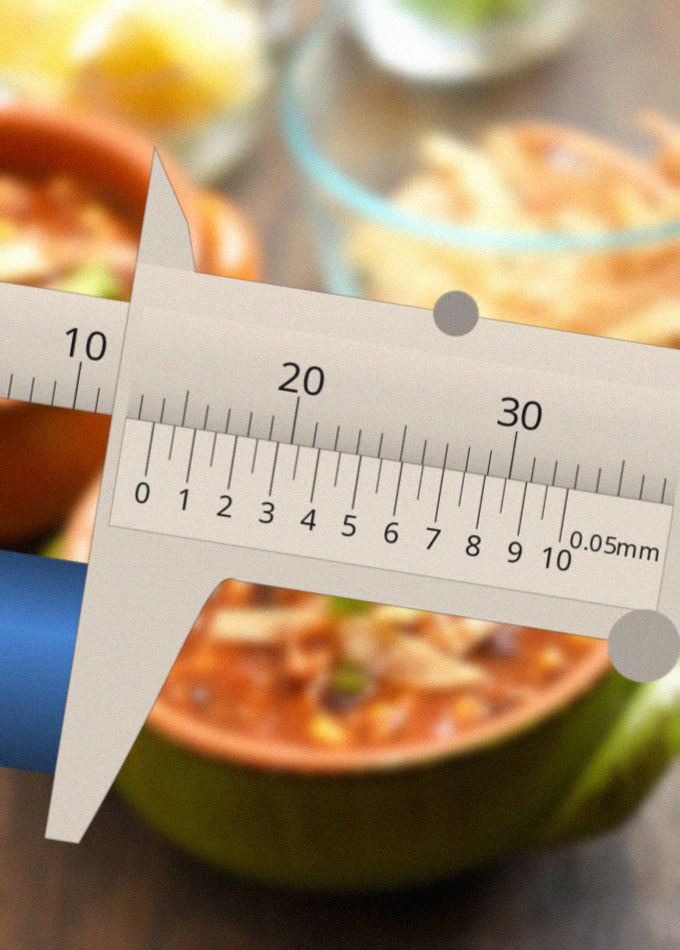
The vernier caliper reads 13.7 mm
